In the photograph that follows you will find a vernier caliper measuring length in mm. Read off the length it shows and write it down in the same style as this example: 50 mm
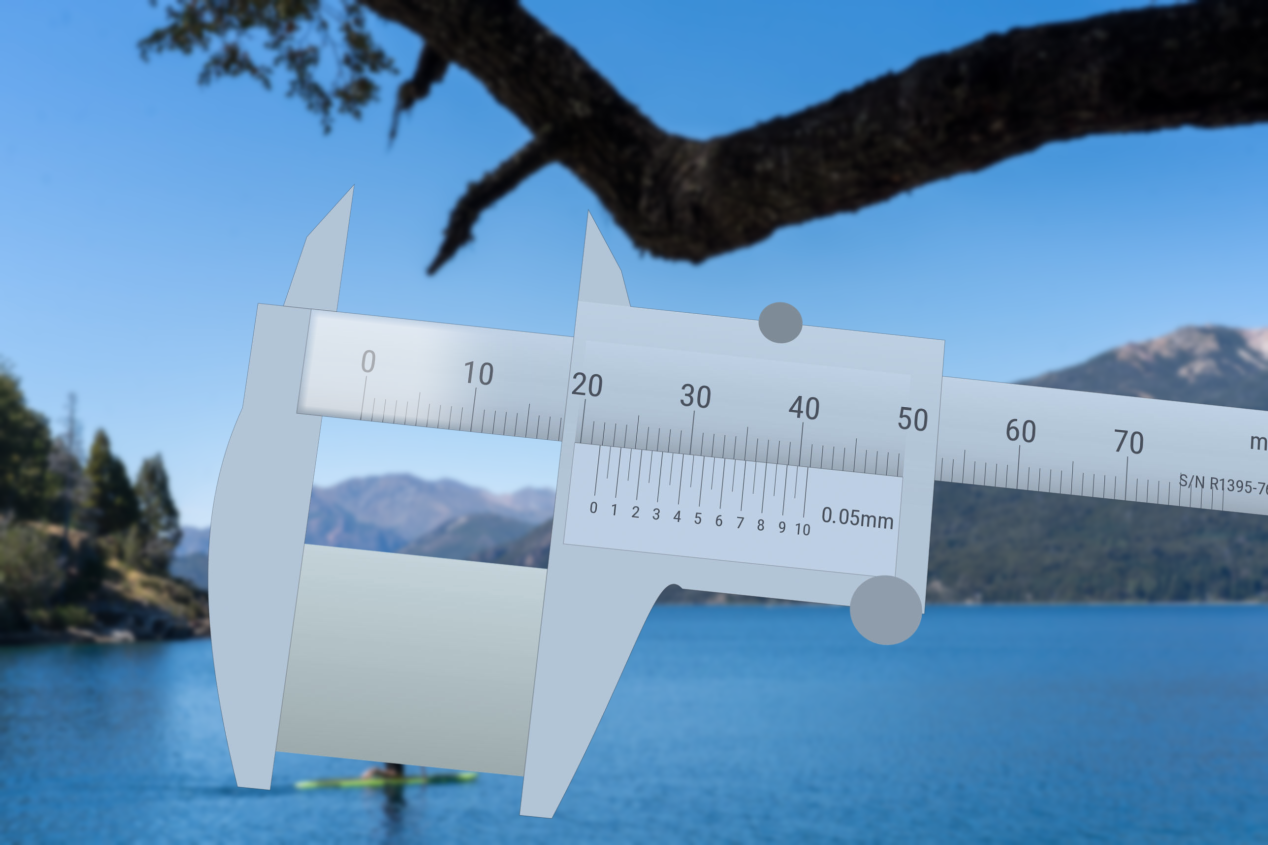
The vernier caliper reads 21.8 mm
